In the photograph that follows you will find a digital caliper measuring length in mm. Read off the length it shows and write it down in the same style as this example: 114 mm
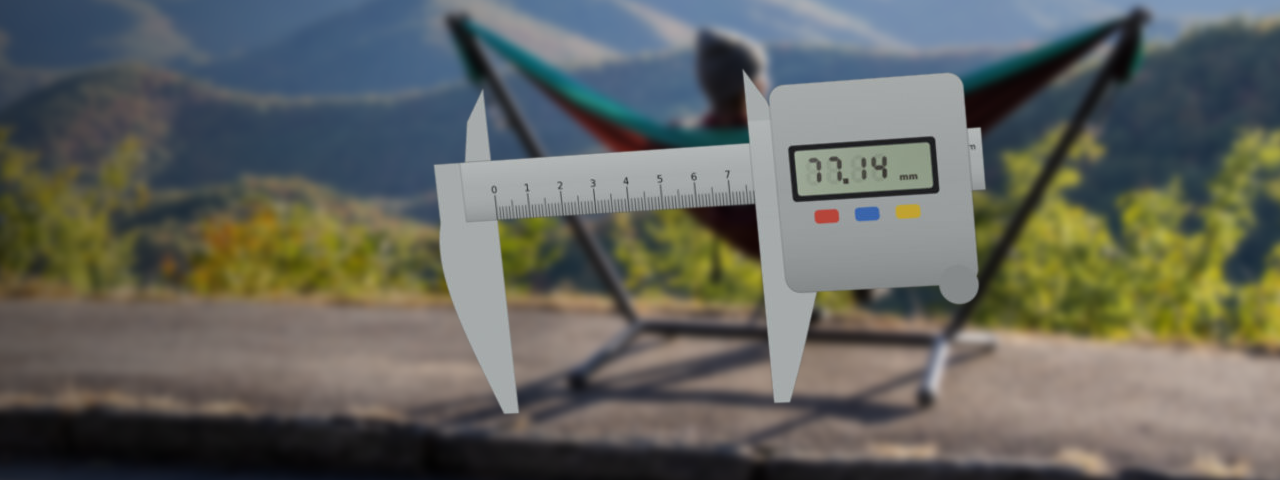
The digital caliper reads 77.14 mm
